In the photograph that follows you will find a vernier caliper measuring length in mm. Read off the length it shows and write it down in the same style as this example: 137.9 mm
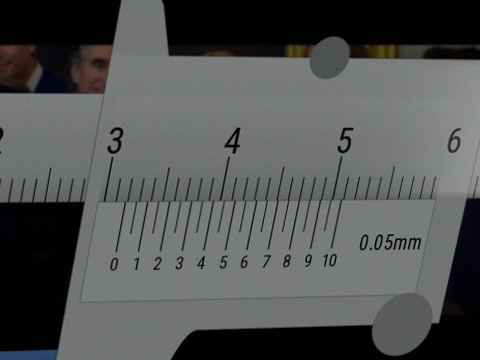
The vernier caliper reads 31.8 mm
